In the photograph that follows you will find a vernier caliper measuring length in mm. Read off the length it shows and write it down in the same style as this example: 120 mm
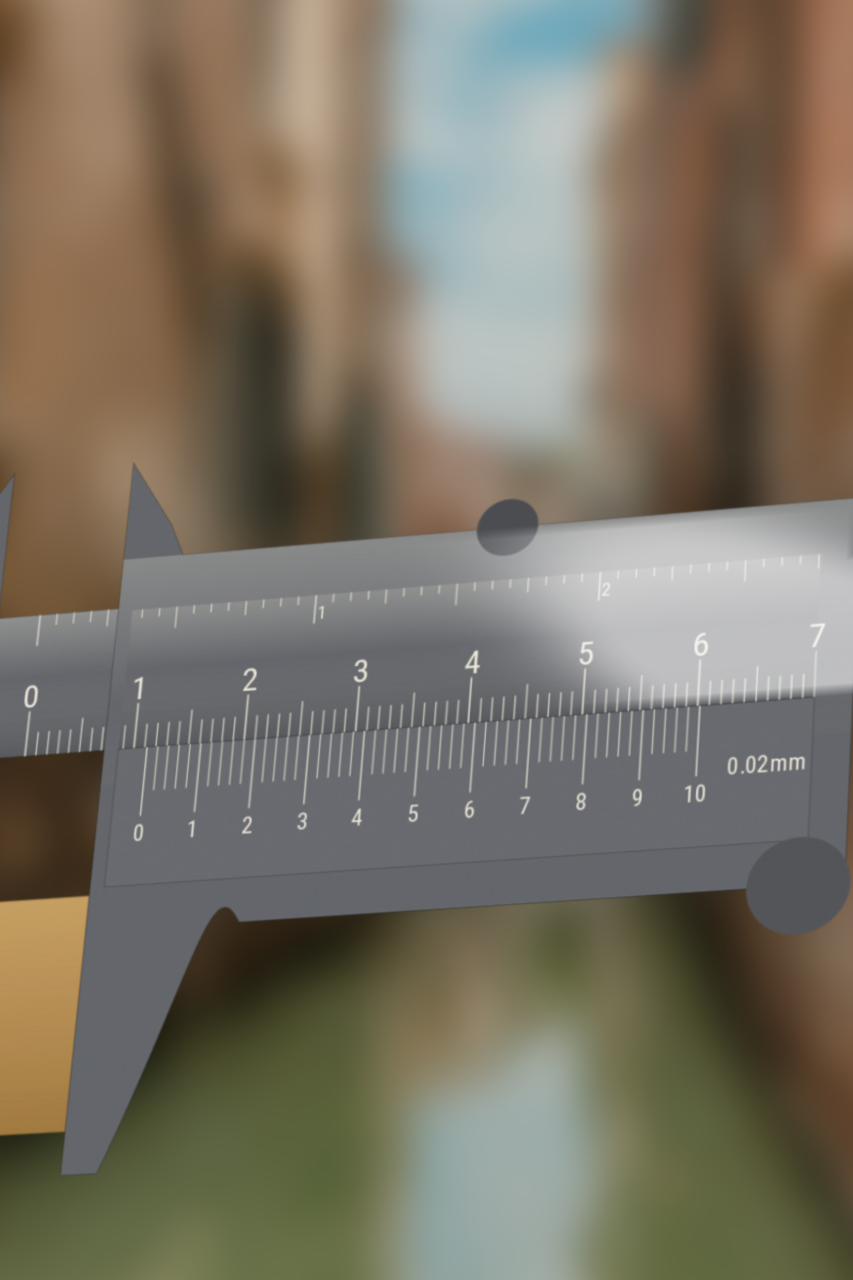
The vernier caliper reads 11.2 mm
